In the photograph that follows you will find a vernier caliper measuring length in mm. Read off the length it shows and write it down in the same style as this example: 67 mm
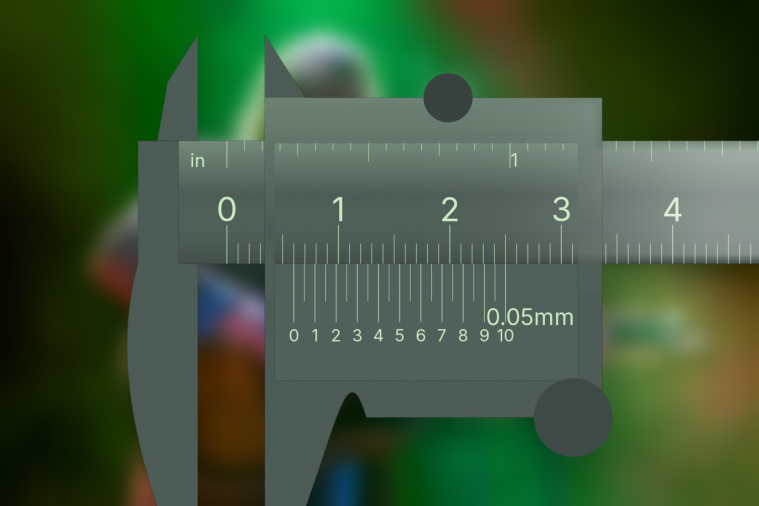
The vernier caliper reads 6.0 mm
